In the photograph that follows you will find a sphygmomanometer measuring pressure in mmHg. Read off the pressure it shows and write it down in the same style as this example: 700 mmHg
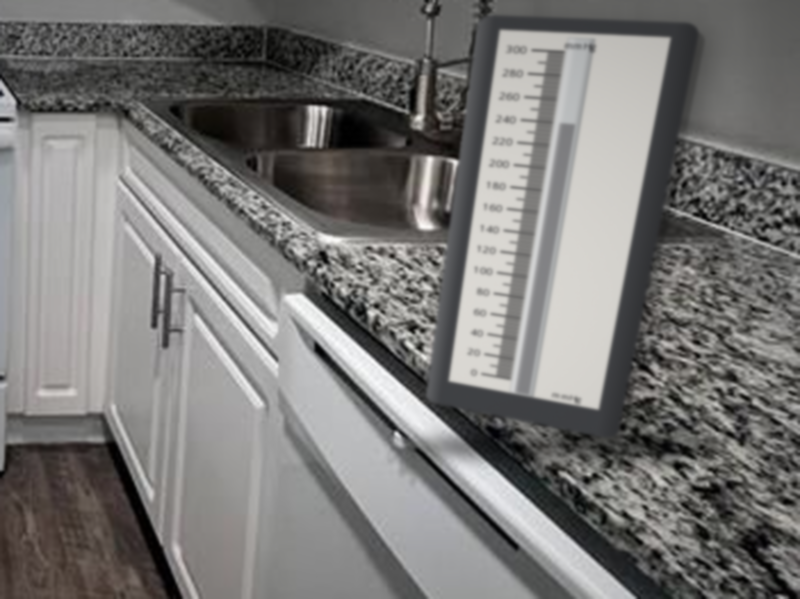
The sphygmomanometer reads 240 mmHg
